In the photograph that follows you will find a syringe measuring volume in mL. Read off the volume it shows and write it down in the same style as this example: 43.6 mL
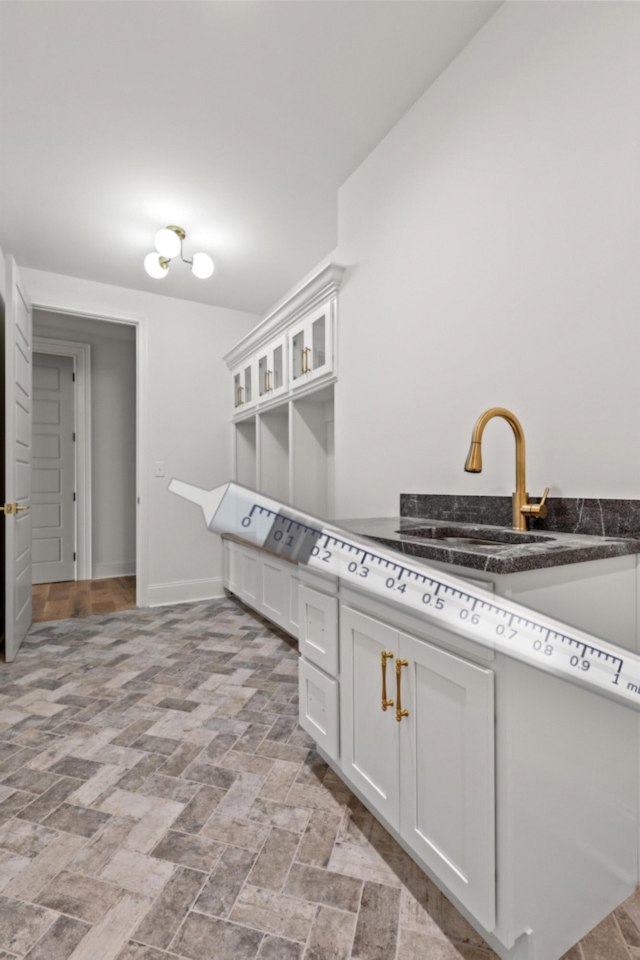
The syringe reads 0.06 mL
